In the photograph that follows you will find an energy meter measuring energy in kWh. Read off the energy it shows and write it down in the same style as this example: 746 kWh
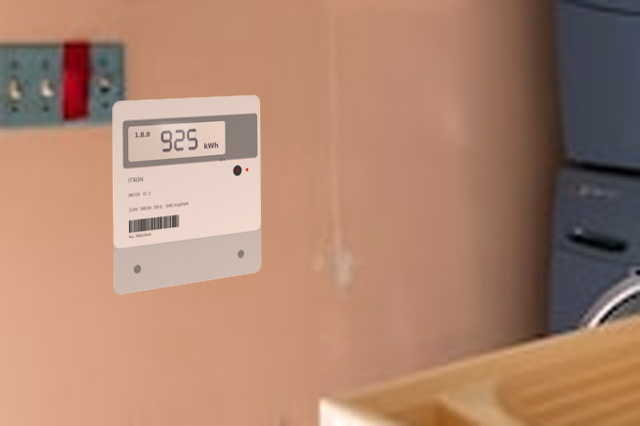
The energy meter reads 925 kWh
